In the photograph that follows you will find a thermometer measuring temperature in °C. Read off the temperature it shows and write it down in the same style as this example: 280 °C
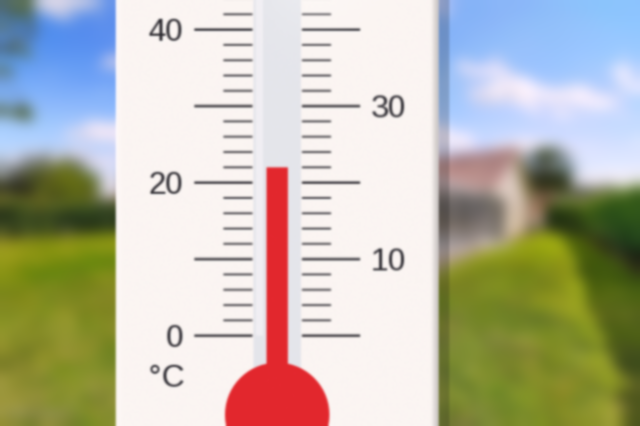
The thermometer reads 22 °C
